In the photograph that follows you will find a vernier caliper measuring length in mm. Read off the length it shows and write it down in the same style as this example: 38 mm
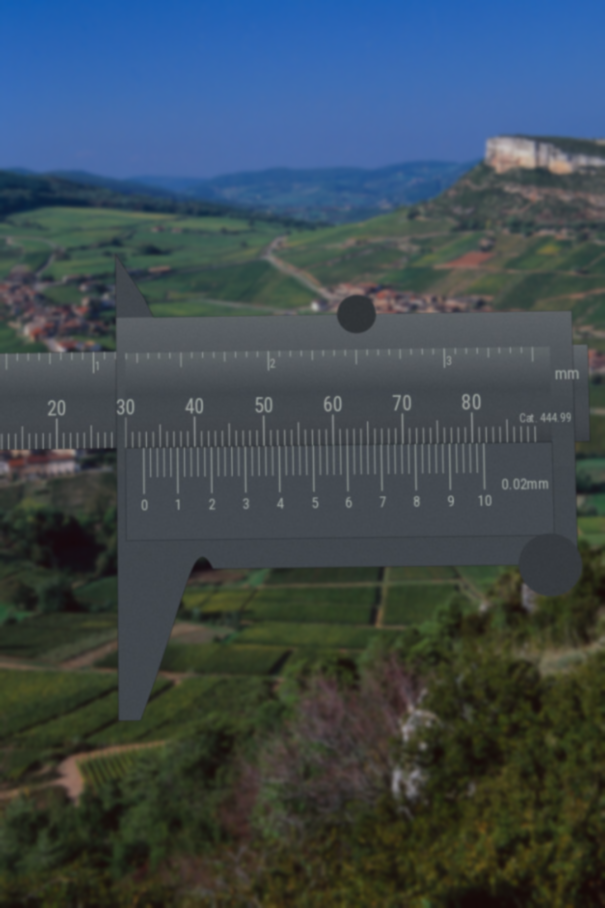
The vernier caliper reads 32.6 mm
